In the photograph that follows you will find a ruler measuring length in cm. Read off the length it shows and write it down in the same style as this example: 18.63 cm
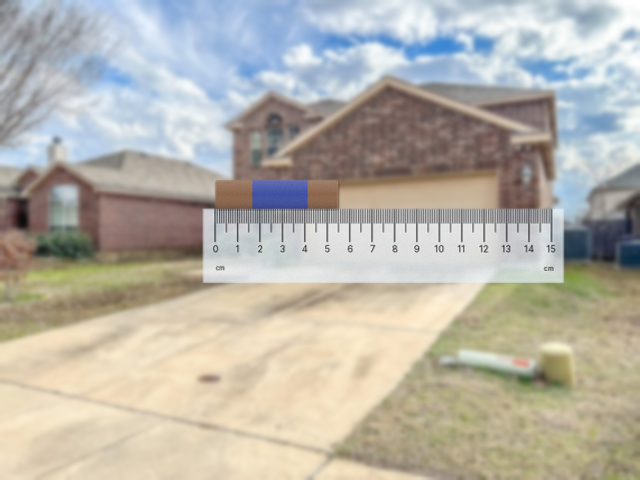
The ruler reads 5.5 cm
